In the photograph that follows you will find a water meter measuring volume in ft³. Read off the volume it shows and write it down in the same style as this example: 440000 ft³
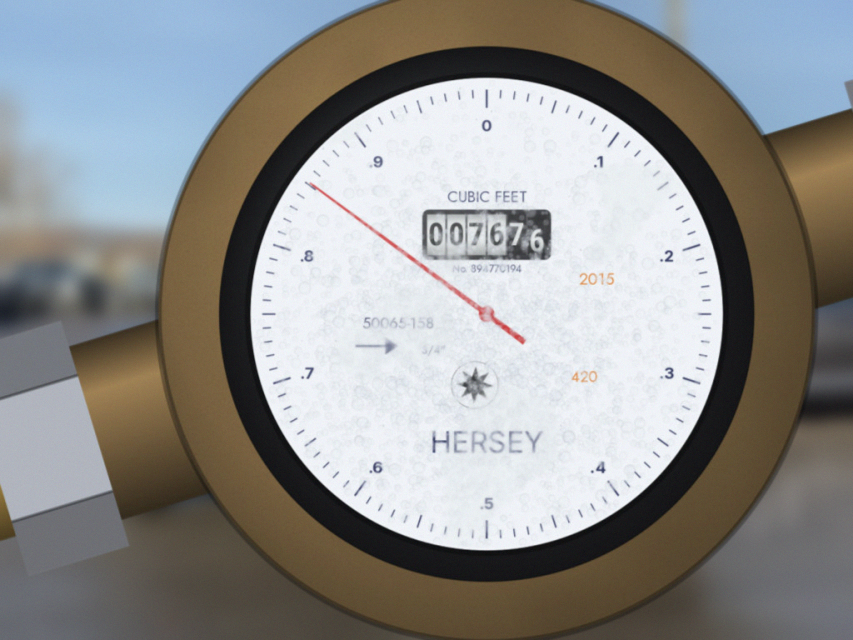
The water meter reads 7675.85 ft³
